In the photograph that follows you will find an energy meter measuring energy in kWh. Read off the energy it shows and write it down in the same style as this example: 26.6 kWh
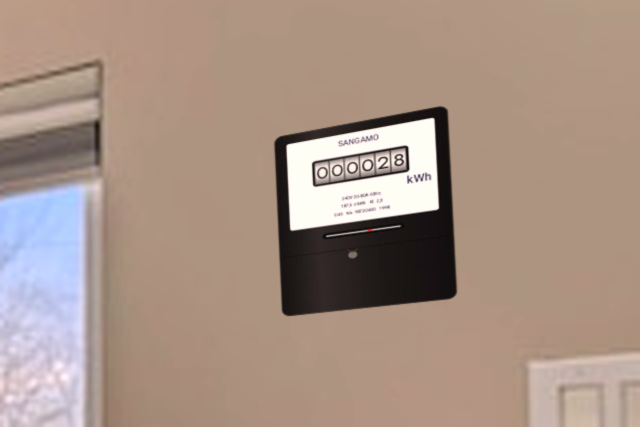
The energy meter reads 28 kWh
